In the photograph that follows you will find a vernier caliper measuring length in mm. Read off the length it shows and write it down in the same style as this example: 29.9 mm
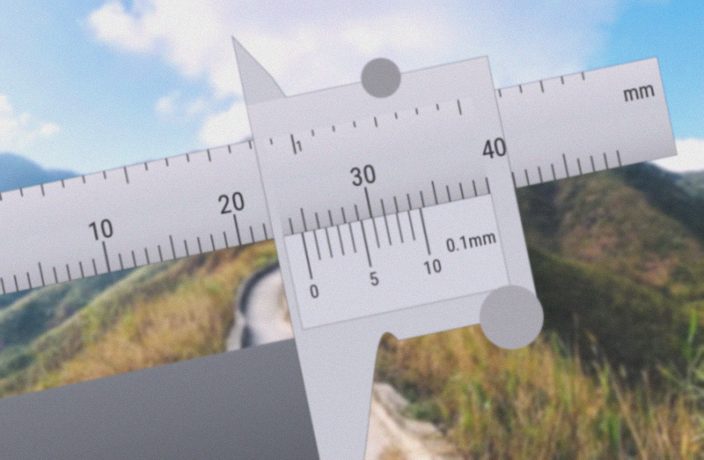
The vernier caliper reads 24.7 mm
